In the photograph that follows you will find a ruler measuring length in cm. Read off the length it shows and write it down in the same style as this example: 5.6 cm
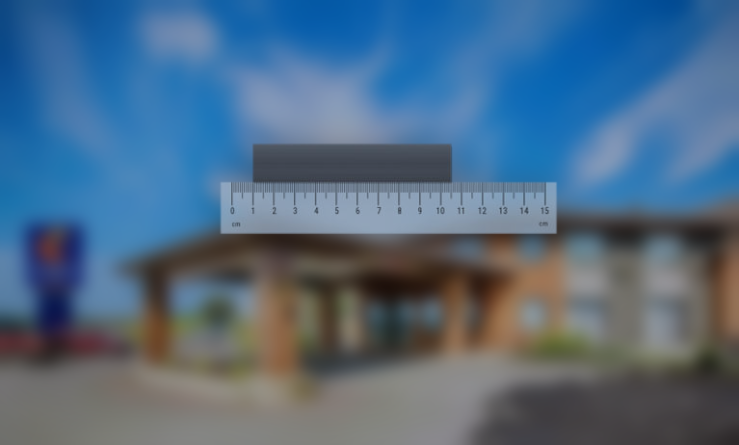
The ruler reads 9.5 cm
